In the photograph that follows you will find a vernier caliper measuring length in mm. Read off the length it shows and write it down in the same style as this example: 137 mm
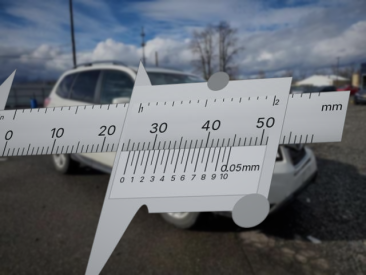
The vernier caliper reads 25.6 mm
